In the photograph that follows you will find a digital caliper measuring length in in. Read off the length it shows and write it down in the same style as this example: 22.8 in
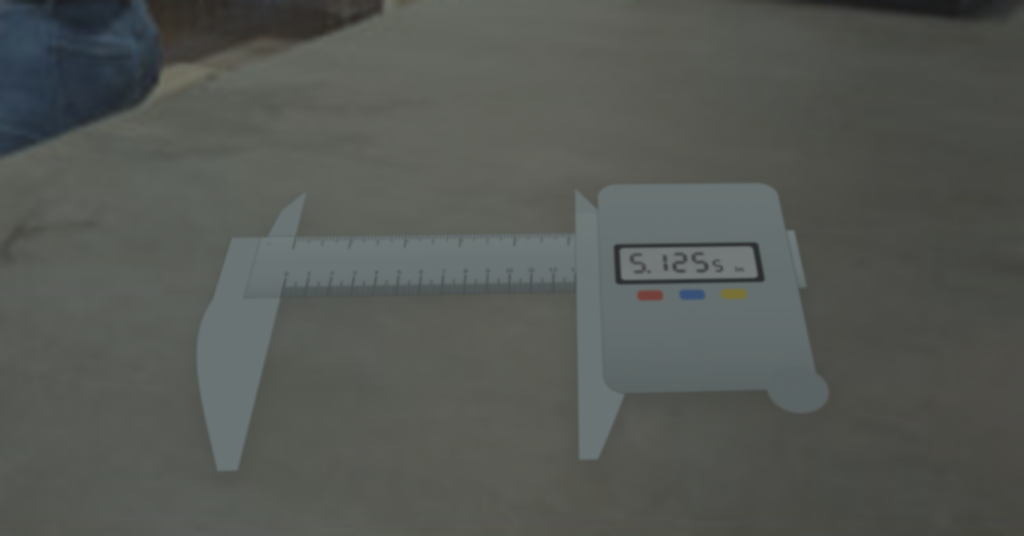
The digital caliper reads 5.1255 in
